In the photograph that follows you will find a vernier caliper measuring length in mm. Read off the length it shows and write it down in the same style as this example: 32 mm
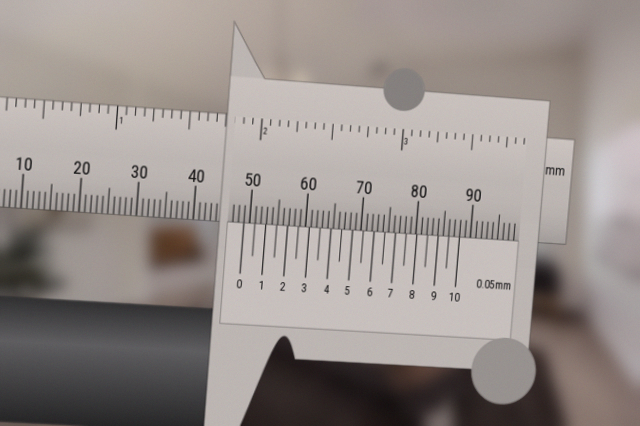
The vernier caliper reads 49.0 mm
